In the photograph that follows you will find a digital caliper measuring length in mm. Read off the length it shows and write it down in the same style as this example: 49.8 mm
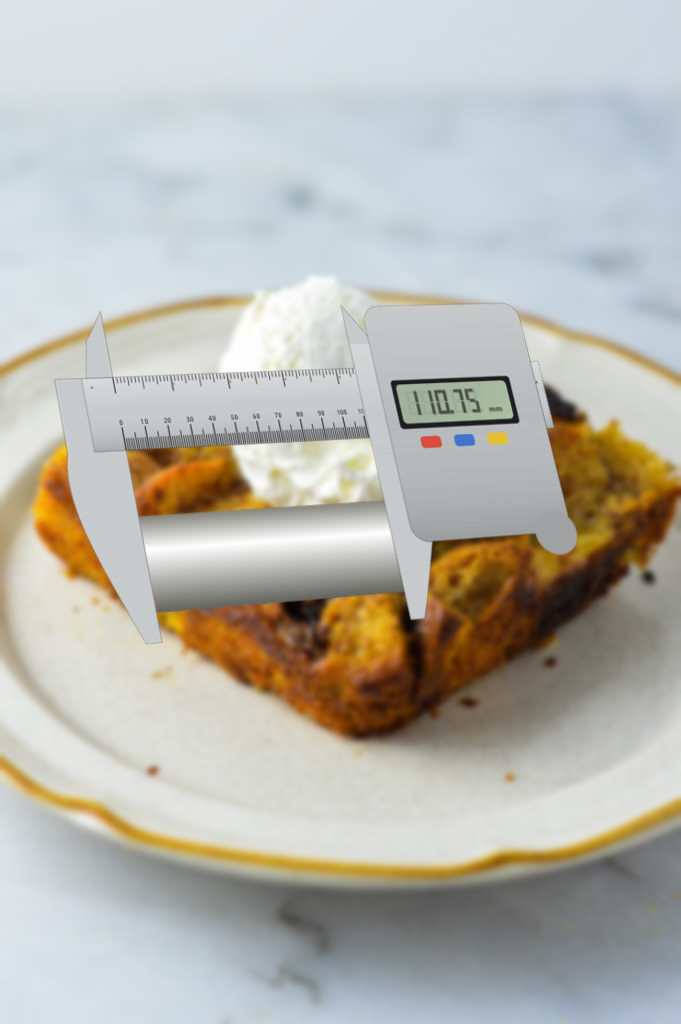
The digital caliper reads 110.75 mm
